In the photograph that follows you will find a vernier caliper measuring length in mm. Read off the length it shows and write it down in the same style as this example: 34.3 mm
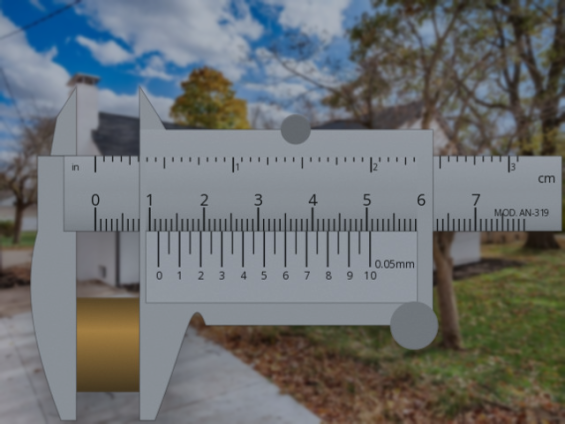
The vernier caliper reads 11.6 mm
